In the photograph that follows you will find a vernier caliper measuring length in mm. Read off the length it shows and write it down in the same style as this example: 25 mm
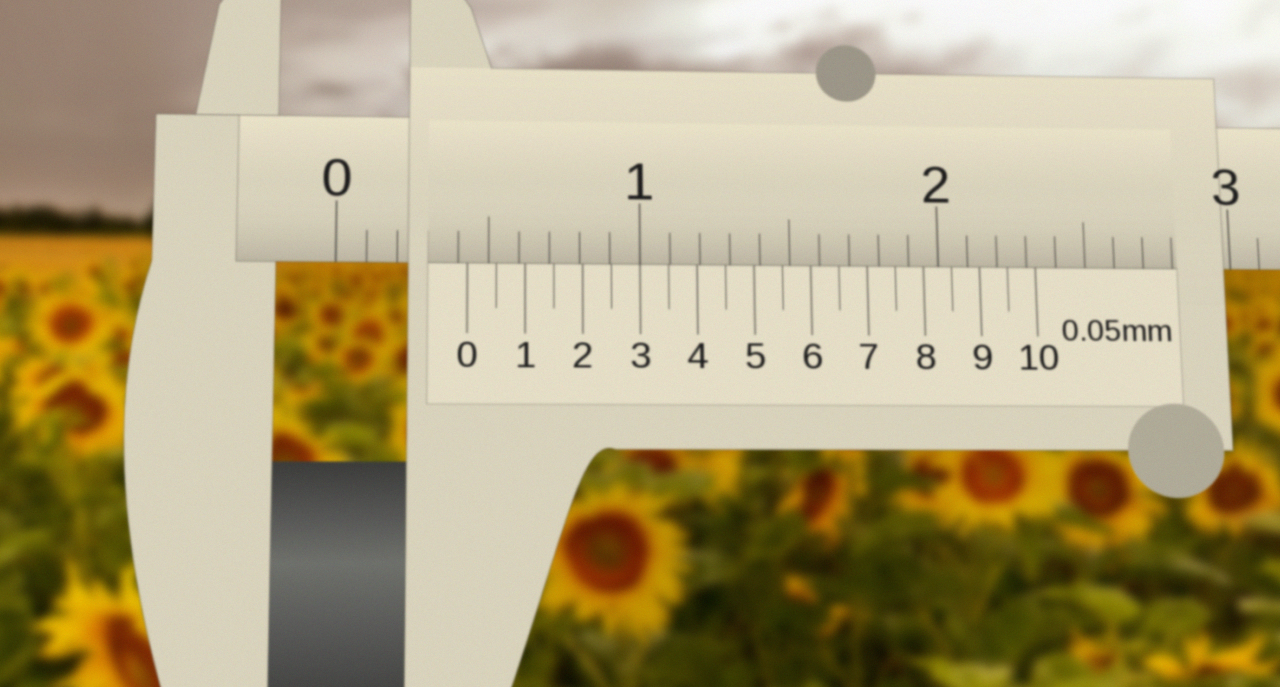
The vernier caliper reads 4.3 mm
